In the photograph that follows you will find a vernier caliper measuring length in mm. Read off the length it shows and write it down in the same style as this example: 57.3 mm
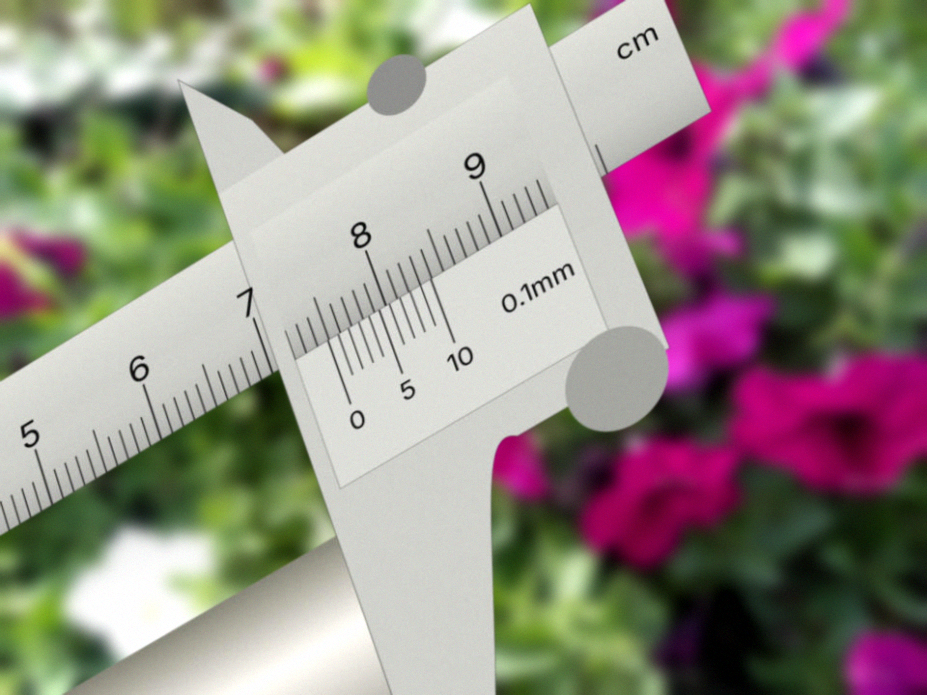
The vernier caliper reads 74.9 mm
